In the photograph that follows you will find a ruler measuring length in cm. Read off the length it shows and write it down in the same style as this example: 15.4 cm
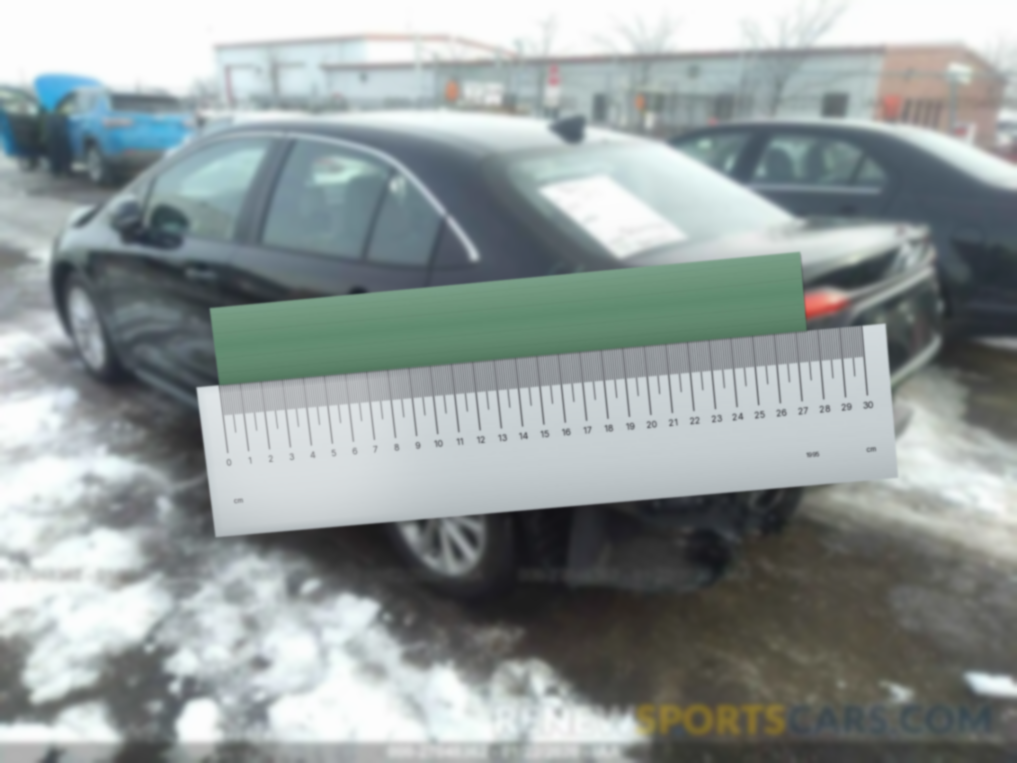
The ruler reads 27.5 cm
